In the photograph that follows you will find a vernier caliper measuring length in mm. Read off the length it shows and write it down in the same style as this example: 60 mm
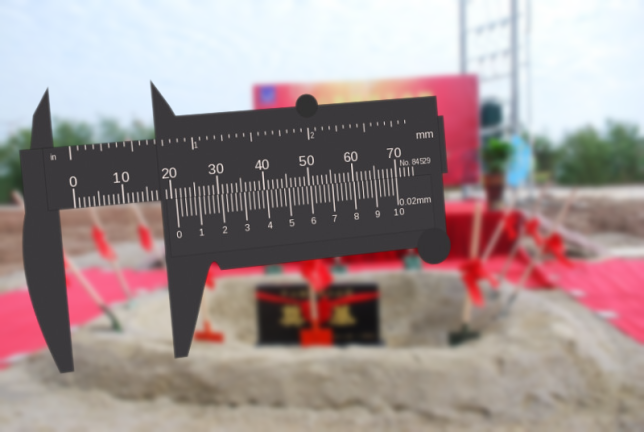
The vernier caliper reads 21.0 mm
